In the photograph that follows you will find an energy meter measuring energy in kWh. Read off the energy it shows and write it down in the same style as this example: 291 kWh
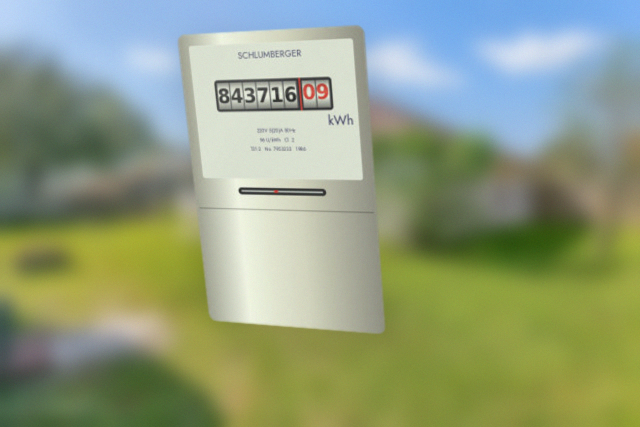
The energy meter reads 843716.09 kWh
